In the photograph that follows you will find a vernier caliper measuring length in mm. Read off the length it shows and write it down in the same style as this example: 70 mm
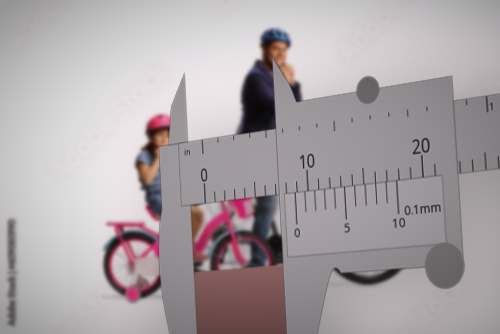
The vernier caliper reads 8.8 mm
